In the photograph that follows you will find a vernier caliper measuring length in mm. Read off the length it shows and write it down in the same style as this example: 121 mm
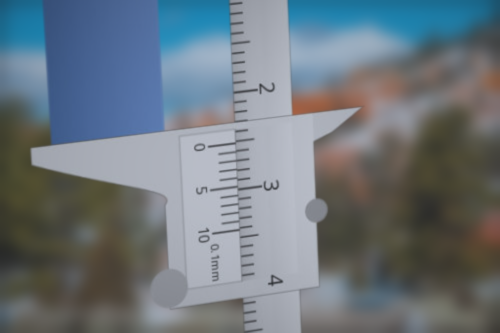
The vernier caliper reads 25.2 mm
